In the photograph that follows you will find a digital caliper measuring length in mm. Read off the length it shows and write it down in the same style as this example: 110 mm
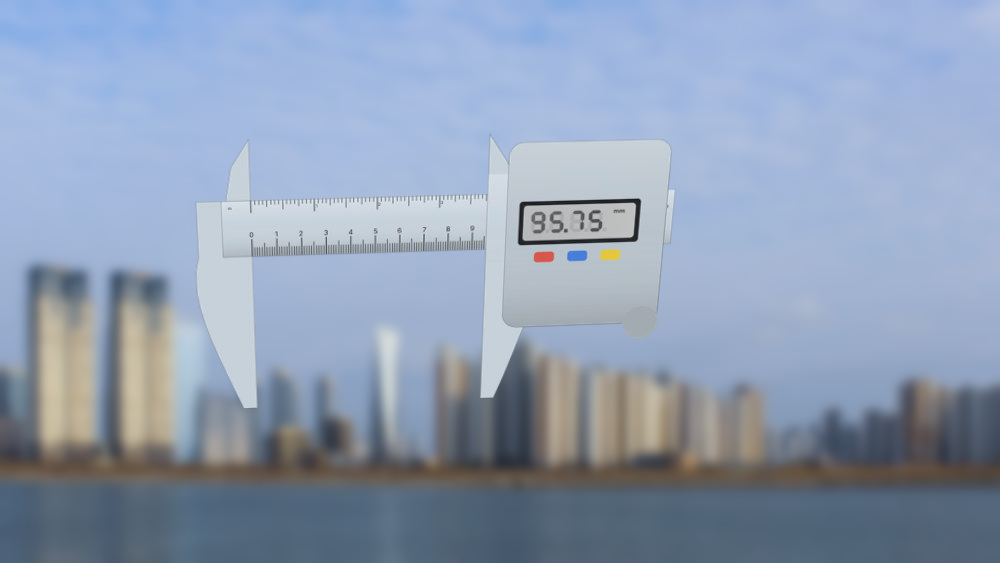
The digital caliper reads 95.75 mm
